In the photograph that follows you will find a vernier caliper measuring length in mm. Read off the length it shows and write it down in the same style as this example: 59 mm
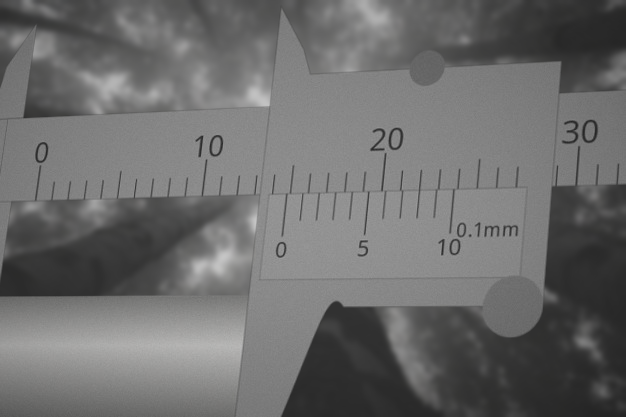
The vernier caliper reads 14.8 mm
